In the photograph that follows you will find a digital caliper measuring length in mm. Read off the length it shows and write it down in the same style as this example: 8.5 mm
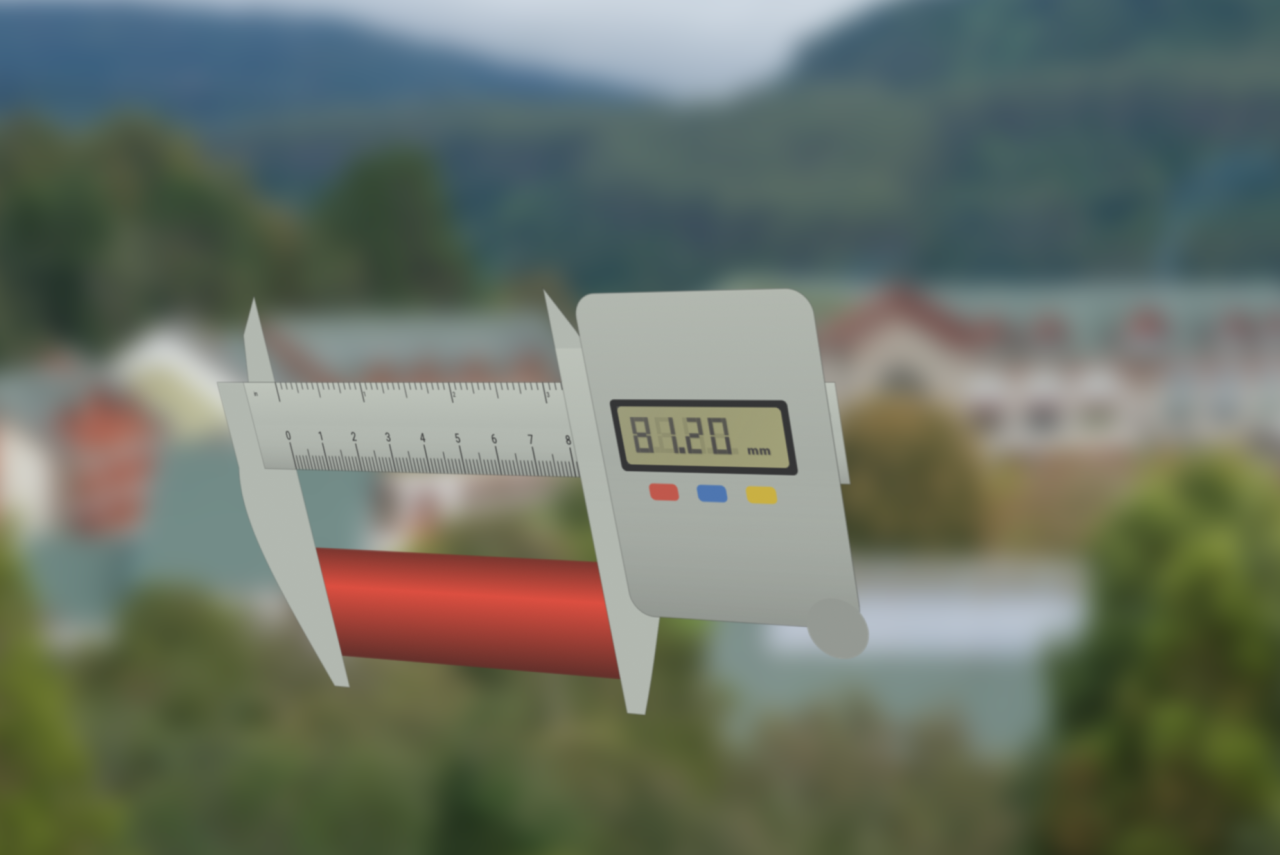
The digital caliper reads 81.20 mm
